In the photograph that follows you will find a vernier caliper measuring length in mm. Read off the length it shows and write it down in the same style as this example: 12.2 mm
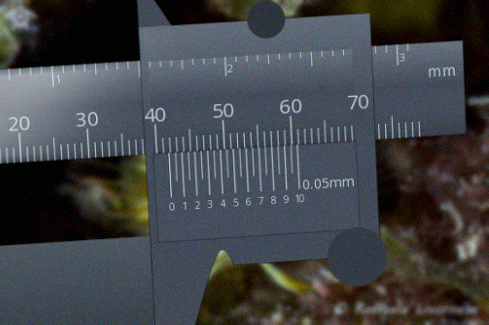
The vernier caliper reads 41.8 mm
